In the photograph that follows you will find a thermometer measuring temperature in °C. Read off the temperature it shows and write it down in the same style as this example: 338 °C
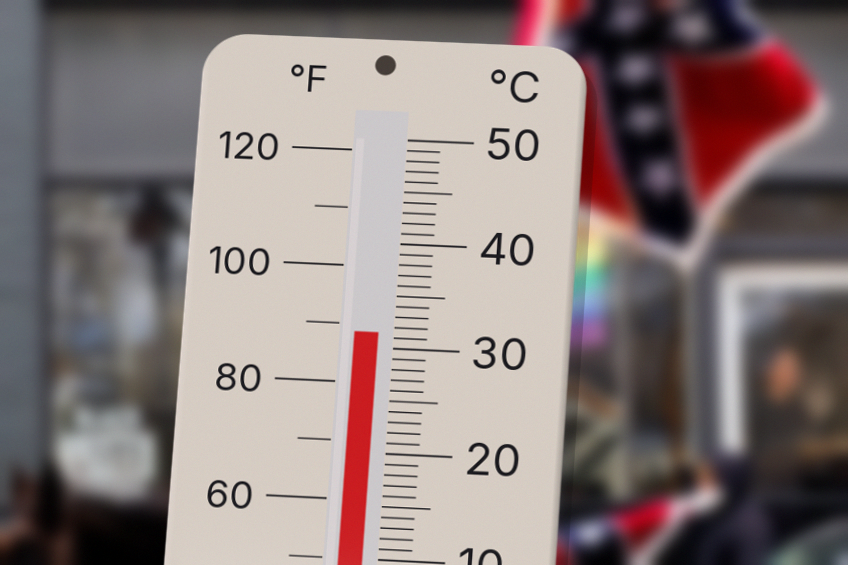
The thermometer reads 31.5 °C
